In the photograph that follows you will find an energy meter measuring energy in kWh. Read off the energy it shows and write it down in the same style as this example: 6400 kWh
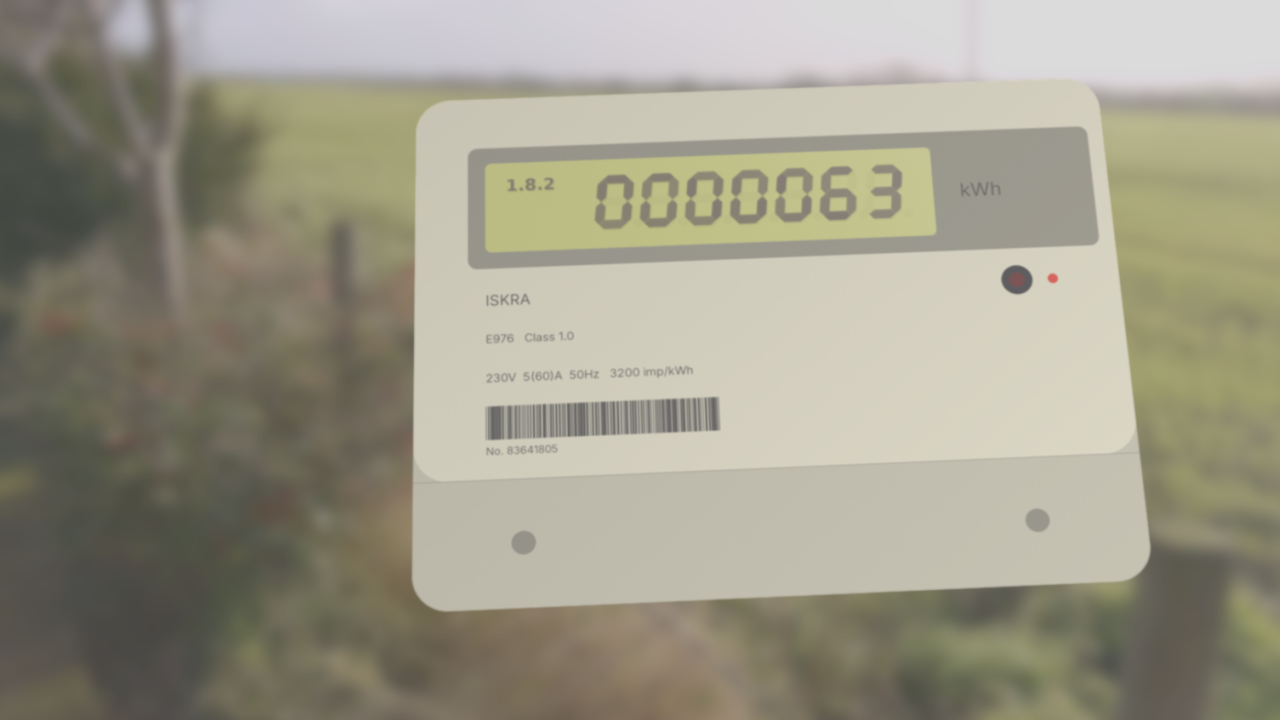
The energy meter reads 63 kWh
